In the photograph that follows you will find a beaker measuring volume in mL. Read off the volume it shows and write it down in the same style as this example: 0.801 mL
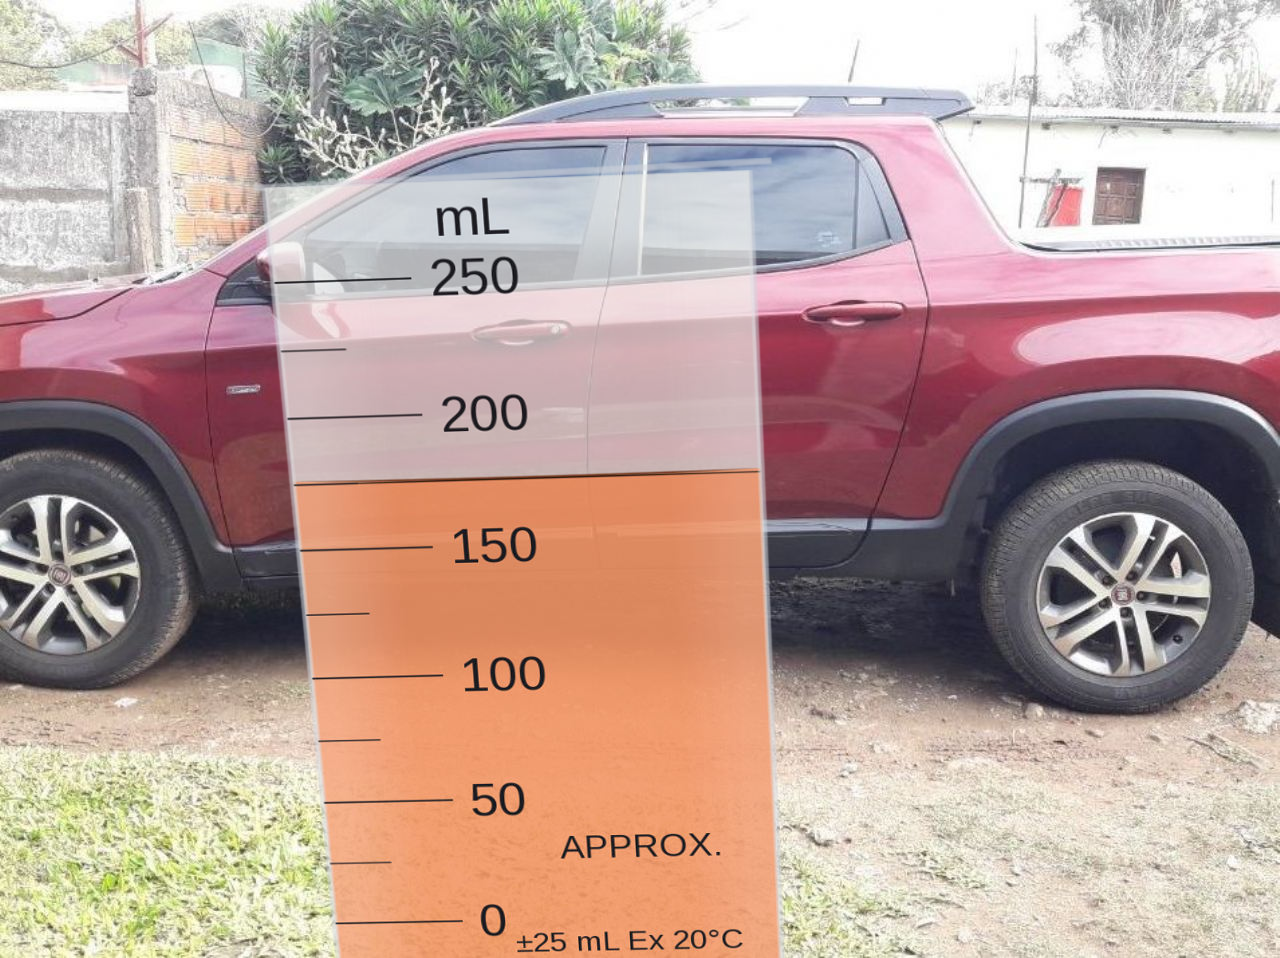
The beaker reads 175 mL
